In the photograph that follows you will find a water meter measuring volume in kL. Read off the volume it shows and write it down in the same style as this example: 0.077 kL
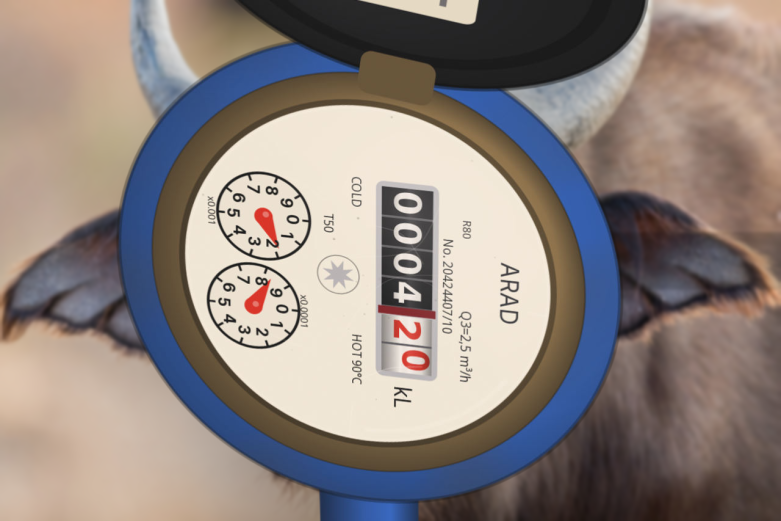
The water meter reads 4.2018 kL
